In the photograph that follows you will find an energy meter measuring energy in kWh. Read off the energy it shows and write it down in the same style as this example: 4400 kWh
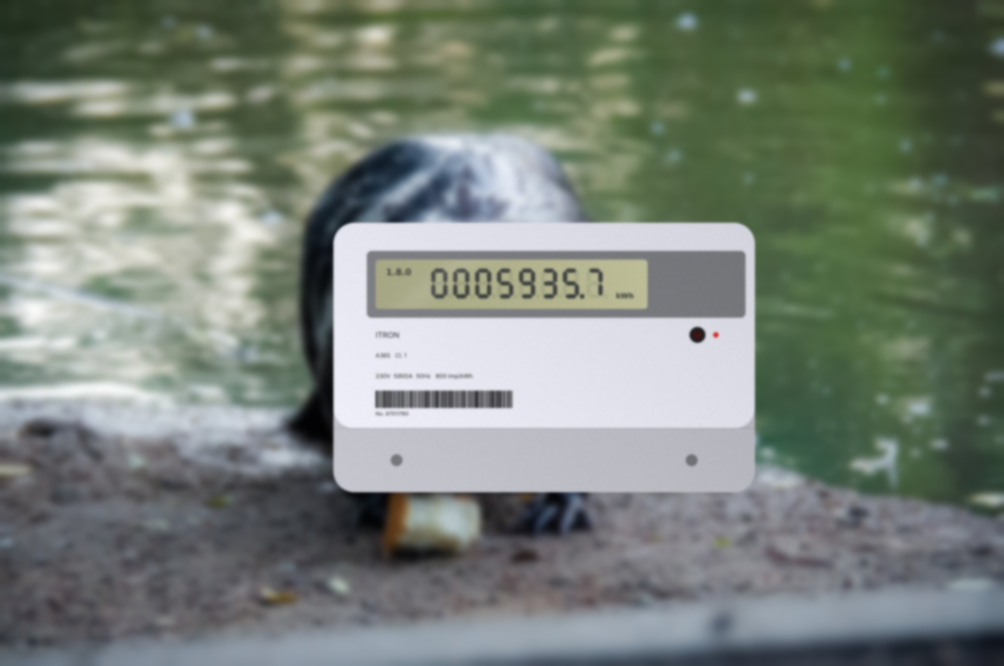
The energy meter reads 5935.7 kWh
